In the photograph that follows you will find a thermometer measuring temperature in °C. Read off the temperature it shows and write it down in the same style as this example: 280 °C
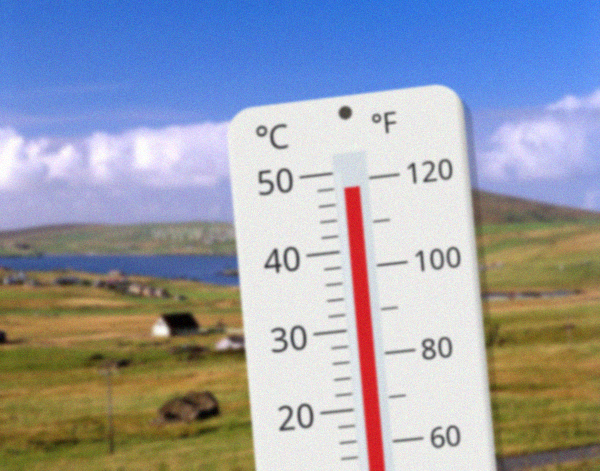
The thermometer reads 48 °C
